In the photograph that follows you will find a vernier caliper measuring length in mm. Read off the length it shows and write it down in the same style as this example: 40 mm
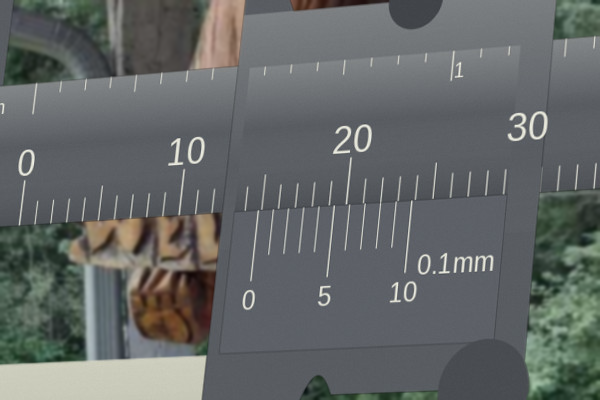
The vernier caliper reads 14.8 mm
